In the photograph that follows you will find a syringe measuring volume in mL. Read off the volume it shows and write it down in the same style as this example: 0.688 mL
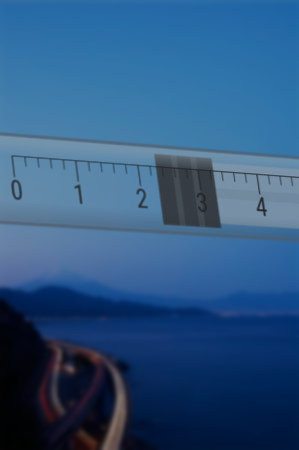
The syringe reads 2.3 mL
